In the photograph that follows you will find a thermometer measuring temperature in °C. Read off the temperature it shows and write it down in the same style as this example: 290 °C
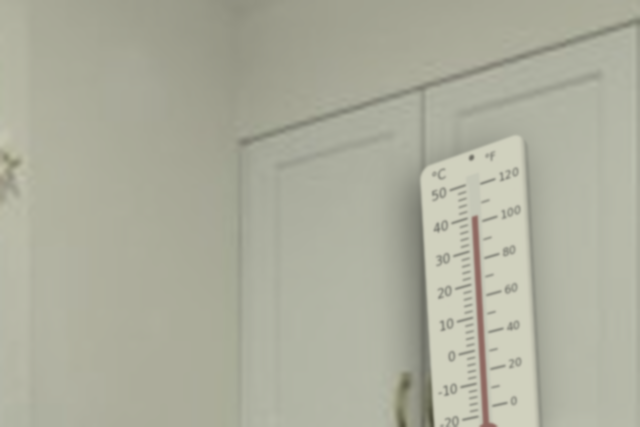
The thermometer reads 40 °C
